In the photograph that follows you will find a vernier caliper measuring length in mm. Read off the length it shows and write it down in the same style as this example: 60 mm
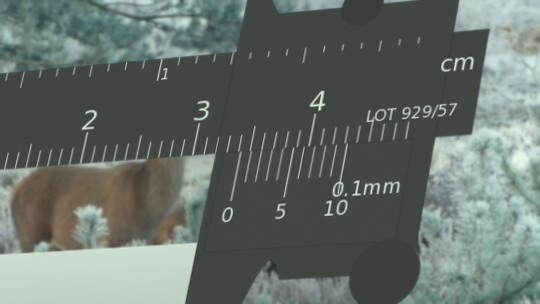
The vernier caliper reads 34.2 mm
